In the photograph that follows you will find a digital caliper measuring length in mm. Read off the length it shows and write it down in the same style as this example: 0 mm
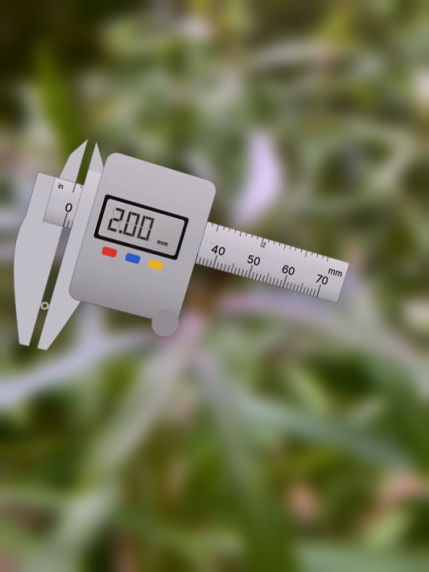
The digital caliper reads 2.00 mm
